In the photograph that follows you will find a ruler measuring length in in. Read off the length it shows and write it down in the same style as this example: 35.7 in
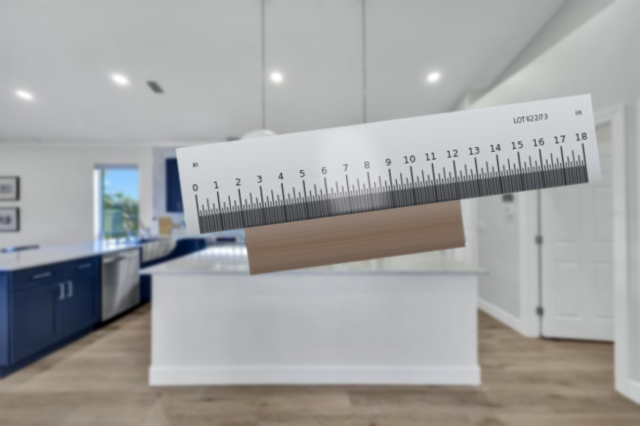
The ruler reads 10 in
